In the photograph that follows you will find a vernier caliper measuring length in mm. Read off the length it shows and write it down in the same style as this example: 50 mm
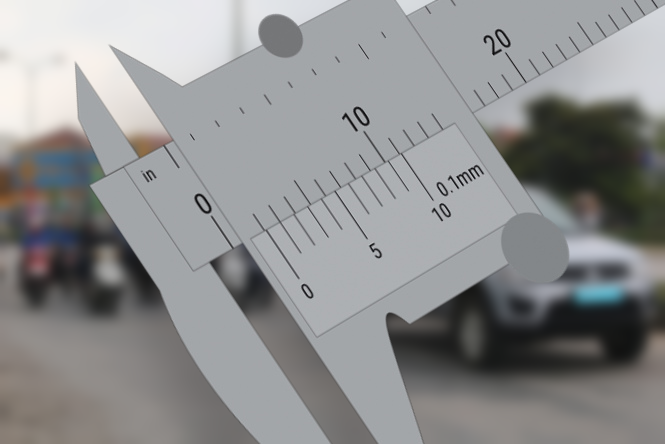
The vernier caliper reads 2.1 mm
